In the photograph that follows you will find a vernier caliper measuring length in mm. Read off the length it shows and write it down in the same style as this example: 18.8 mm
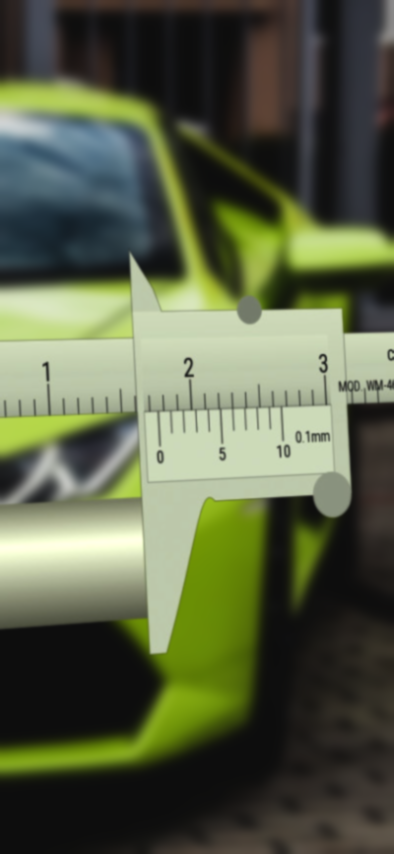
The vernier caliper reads 17.6 mm
